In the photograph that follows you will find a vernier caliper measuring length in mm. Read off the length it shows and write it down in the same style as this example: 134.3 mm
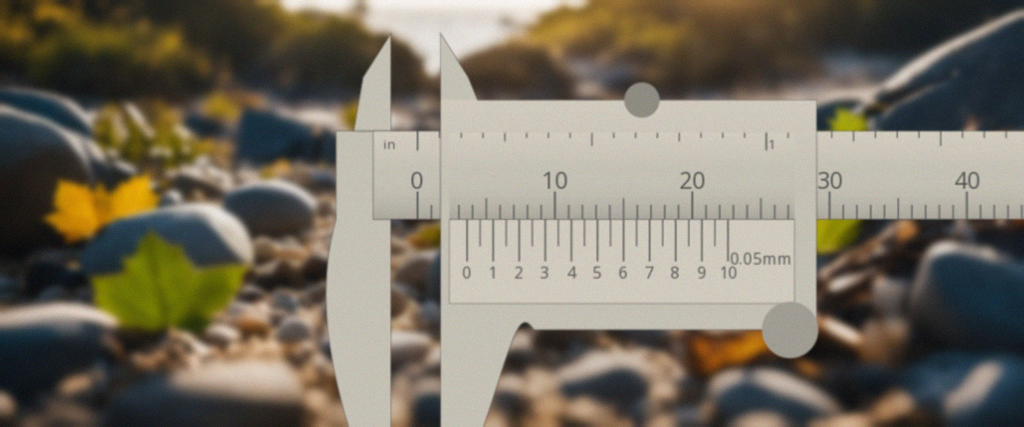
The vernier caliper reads 3.6 mm
